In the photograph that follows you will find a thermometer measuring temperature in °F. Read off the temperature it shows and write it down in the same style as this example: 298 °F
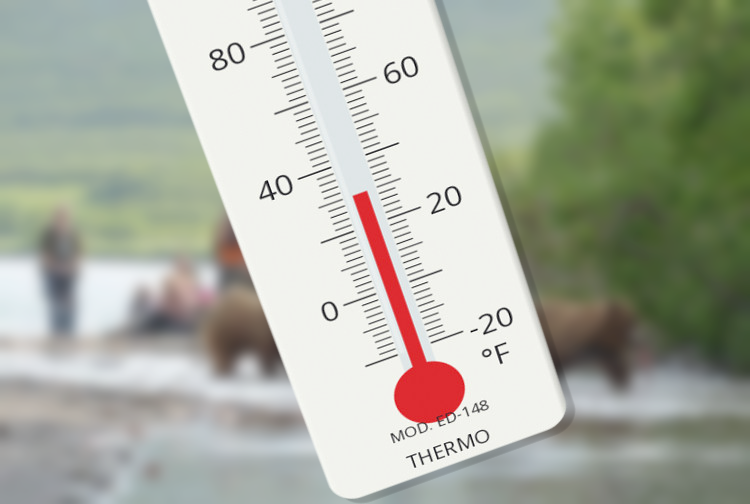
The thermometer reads 30 °F
